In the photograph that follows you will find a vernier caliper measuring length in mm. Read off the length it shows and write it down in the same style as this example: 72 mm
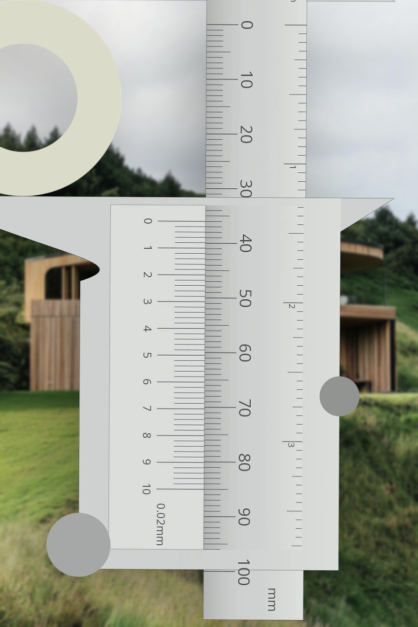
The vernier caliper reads 36.0 mm
